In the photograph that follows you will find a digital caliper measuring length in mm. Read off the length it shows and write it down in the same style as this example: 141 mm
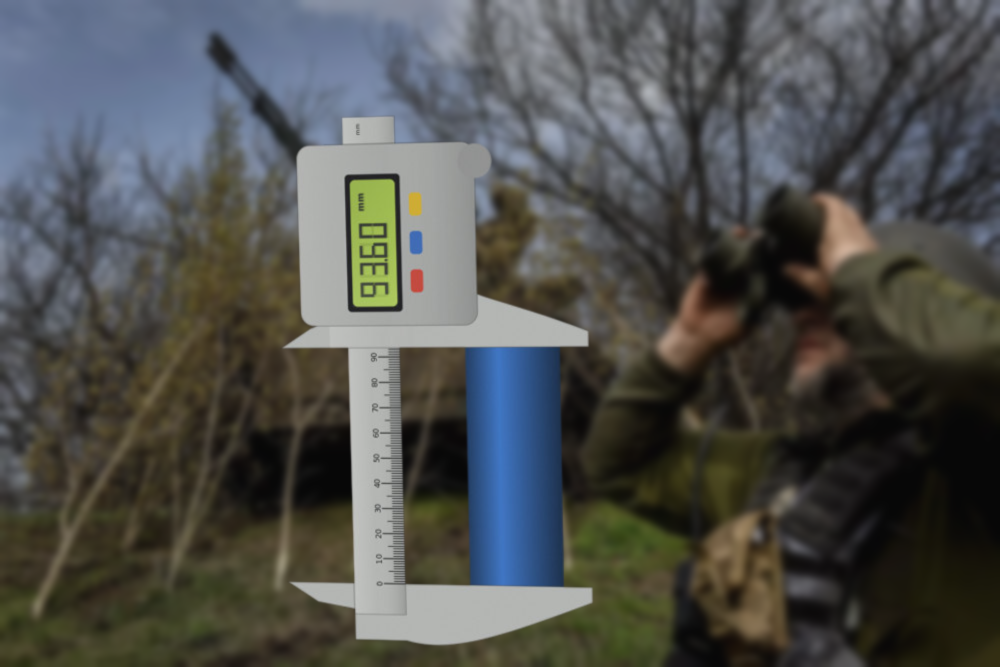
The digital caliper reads 93.60 mm
